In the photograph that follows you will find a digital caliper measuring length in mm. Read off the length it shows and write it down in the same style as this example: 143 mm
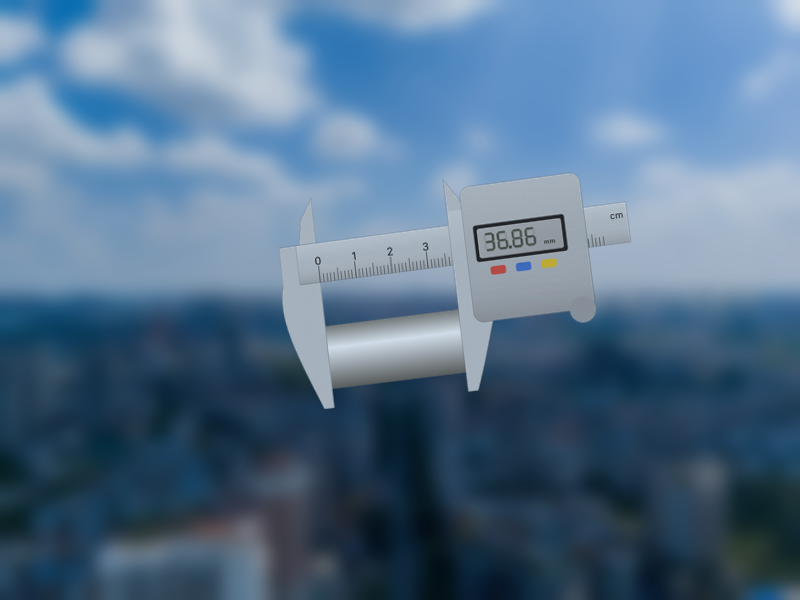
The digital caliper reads 36.86 mm
